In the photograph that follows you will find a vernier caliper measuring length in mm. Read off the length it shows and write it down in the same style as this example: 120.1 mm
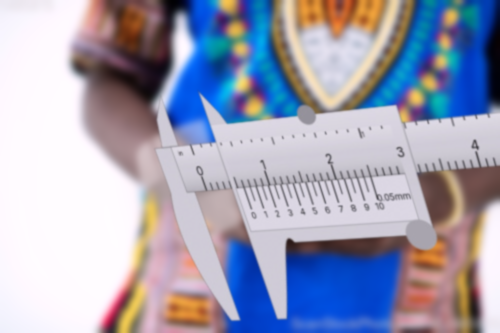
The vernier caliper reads 6.0 mm
